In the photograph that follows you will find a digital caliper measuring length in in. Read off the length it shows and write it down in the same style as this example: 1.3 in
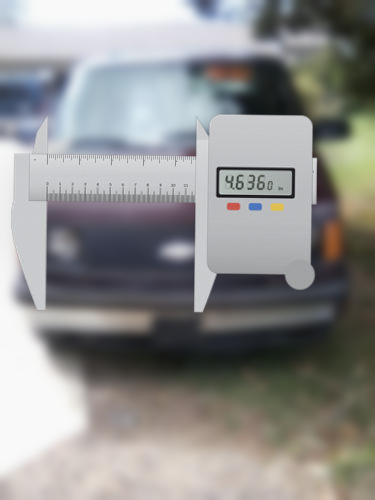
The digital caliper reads 4.6360 in
